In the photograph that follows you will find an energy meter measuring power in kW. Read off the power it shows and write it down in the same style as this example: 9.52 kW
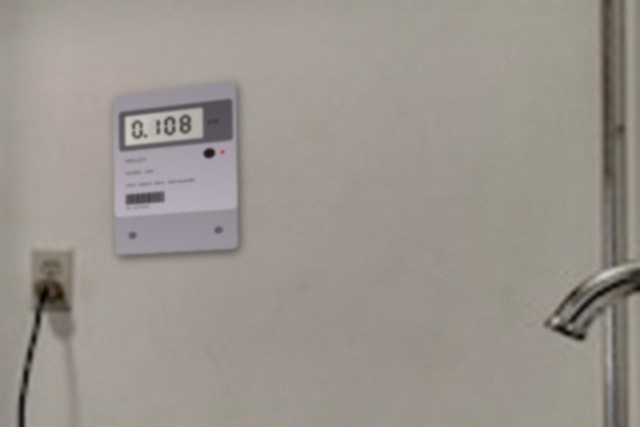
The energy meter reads 0.108 kW
